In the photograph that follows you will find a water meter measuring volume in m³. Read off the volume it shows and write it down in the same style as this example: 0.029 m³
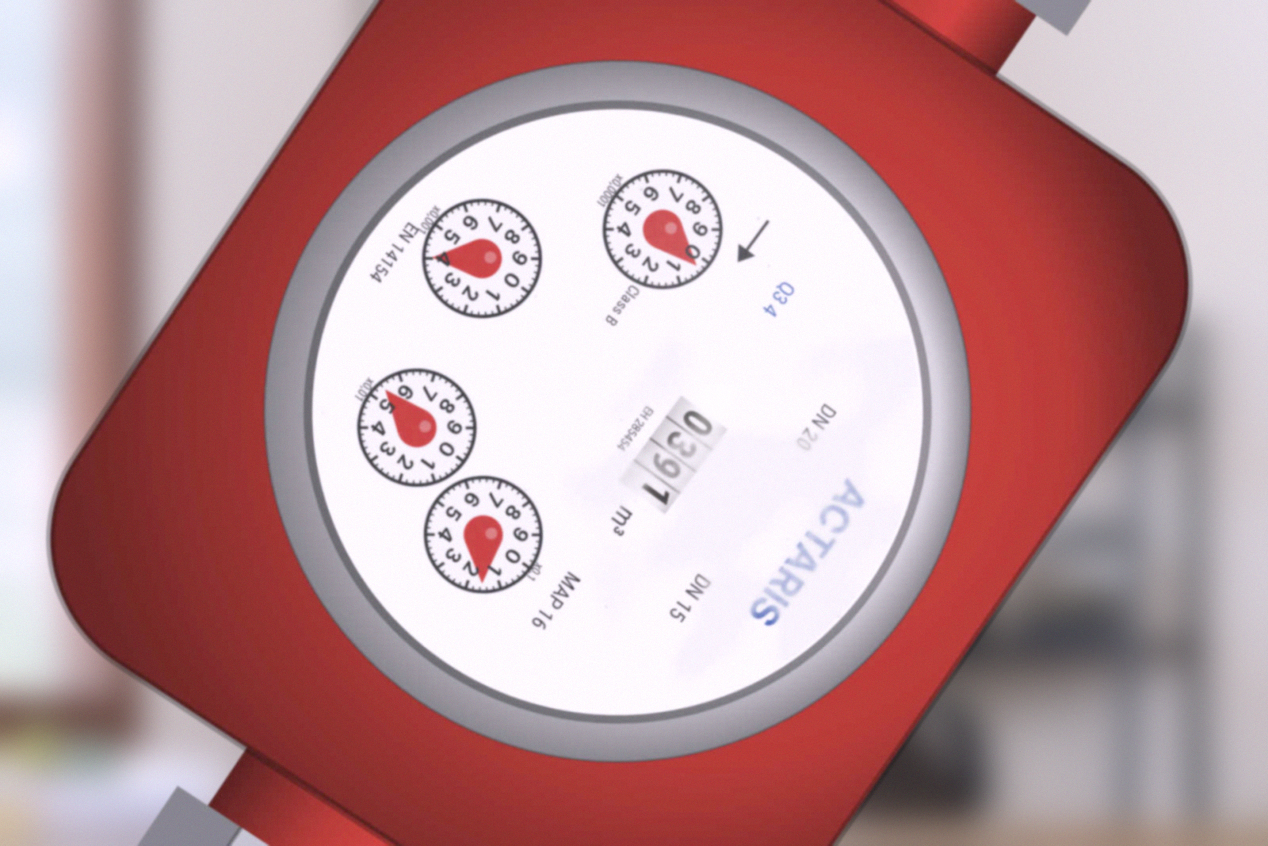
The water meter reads 391.1540 m³
